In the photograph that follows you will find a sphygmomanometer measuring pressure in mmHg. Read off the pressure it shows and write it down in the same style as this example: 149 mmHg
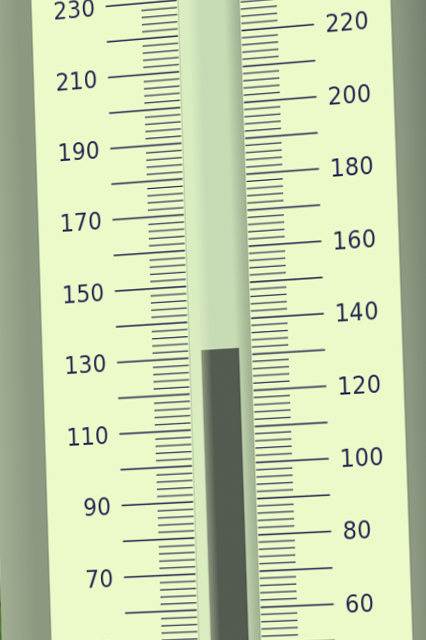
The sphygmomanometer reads 132 mmHg
